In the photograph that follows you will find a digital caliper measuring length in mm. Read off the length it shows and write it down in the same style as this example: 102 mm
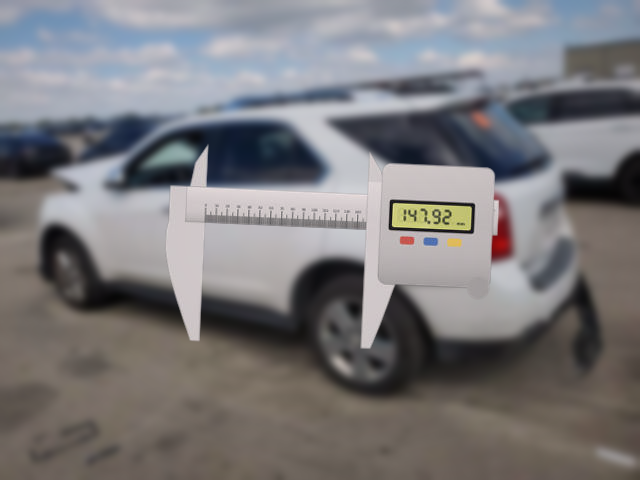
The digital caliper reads 147.92 mm
